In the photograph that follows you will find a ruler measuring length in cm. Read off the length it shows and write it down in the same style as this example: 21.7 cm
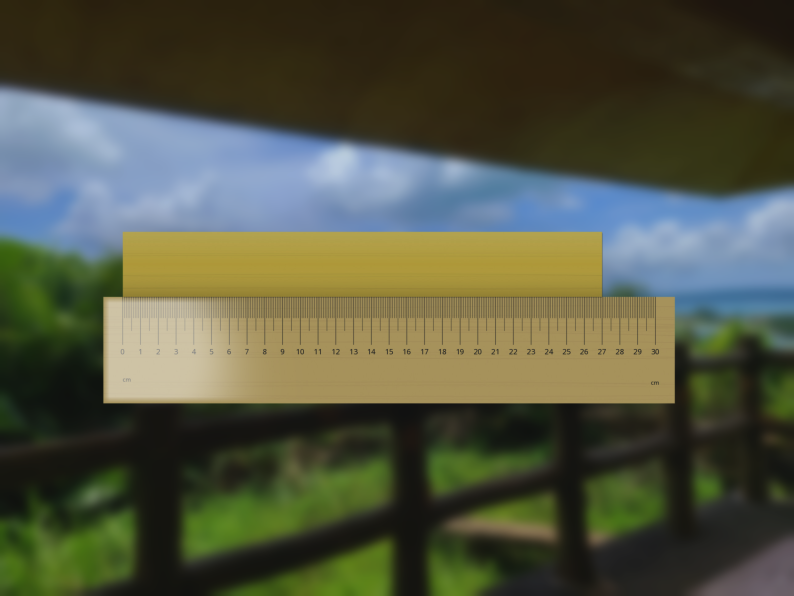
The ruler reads 27 cm
